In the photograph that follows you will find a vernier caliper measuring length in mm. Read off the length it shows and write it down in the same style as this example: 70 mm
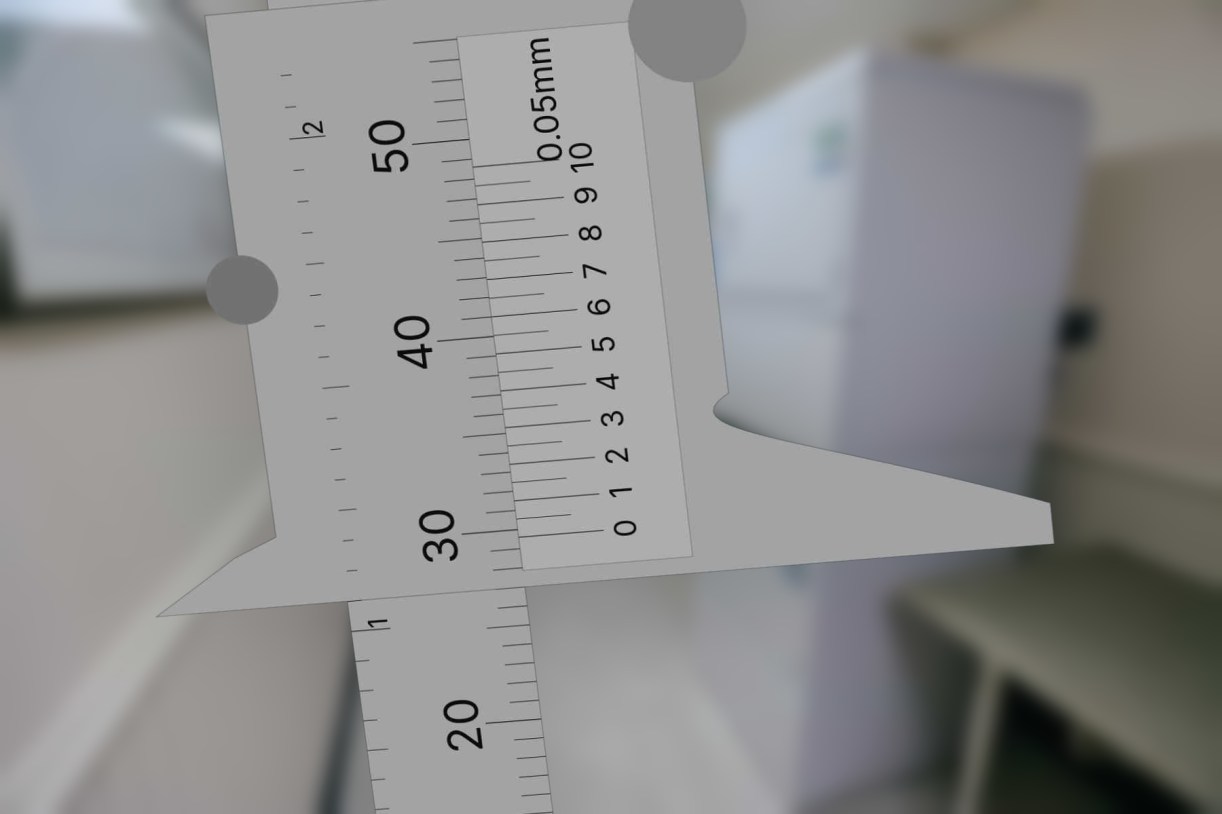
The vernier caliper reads 29.6 mm
